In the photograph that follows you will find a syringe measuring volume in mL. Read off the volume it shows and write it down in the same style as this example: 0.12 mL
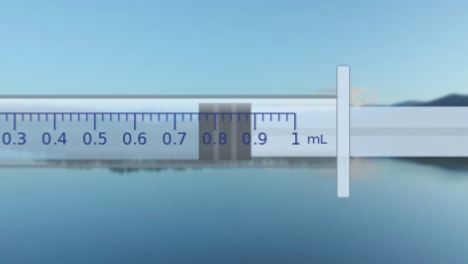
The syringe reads 0.76 mL
